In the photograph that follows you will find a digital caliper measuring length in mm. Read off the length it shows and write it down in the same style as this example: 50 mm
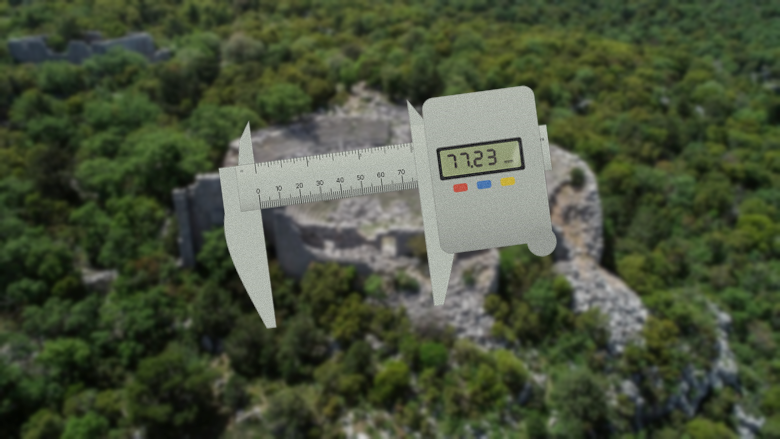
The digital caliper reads 77.23 mm
